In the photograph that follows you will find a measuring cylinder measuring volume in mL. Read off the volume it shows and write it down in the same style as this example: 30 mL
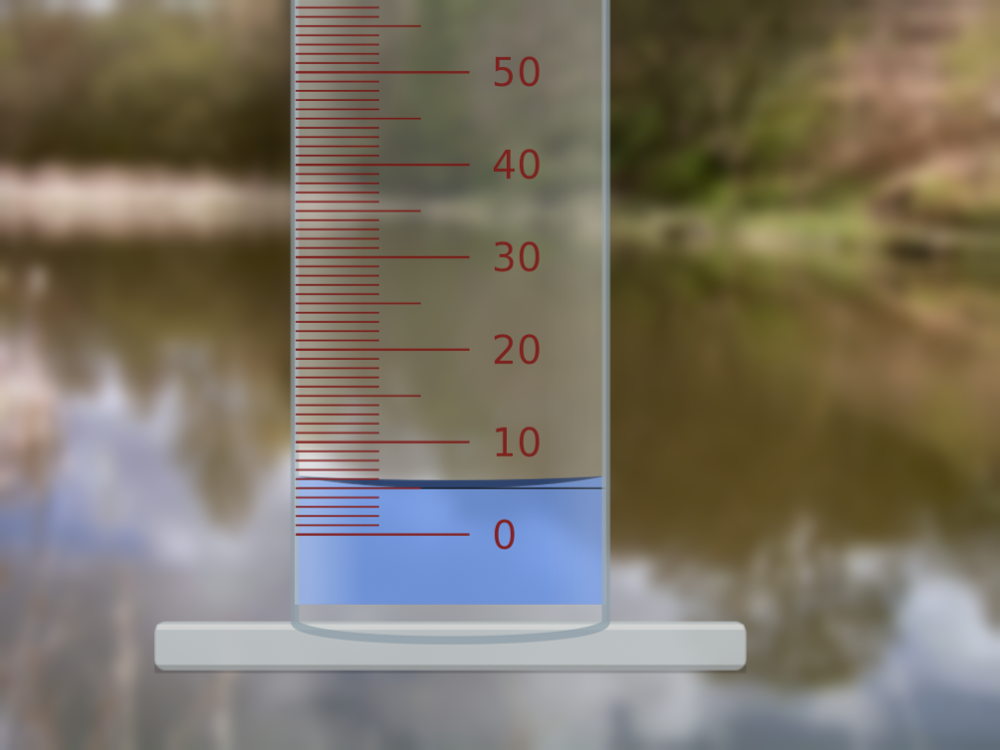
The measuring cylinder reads 5 mL
